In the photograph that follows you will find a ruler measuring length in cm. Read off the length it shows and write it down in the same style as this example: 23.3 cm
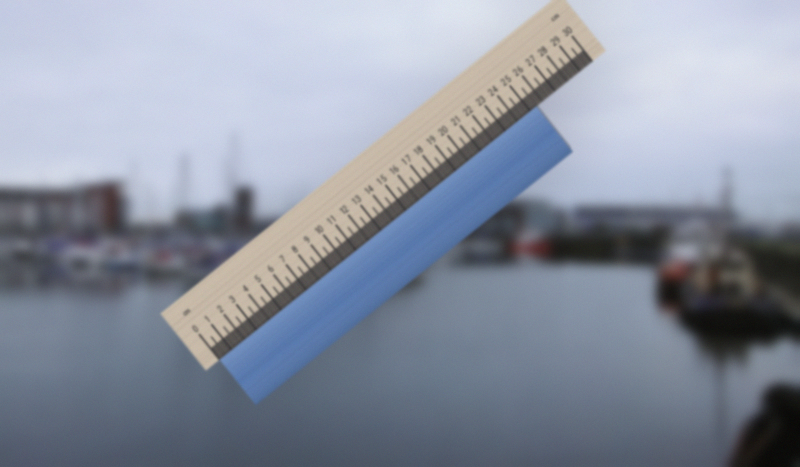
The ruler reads 25.5 cm
